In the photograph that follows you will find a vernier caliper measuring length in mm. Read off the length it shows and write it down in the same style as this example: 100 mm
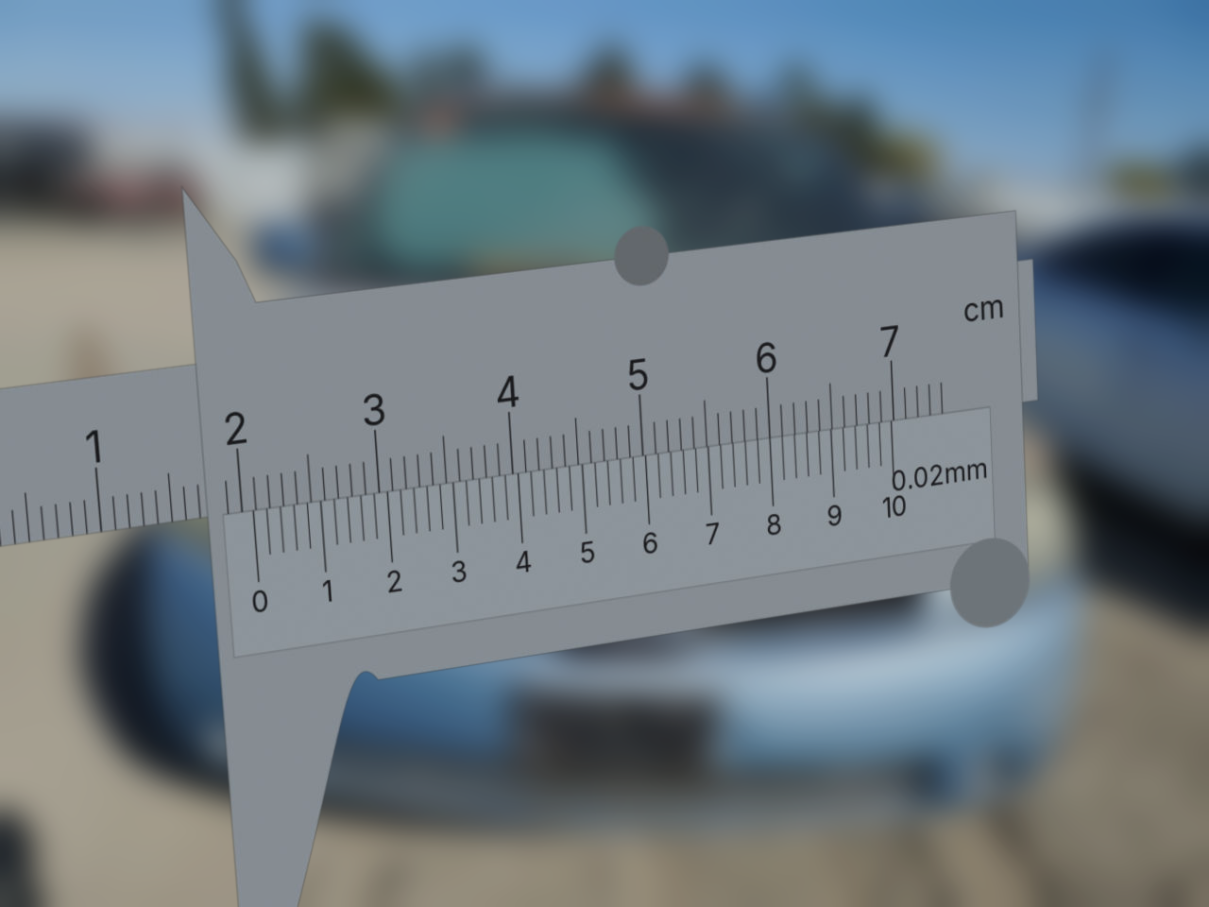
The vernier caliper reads 20.8 mm
